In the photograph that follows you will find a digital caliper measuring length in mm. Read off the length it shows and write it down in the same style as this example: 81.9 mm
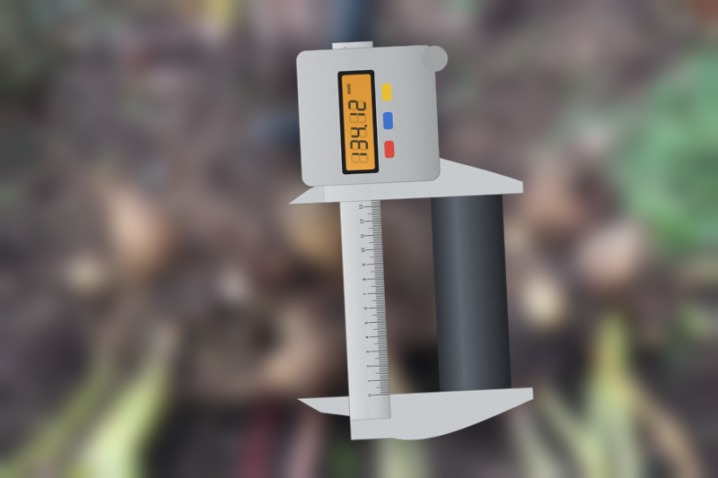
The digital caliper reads 134.12 mm
